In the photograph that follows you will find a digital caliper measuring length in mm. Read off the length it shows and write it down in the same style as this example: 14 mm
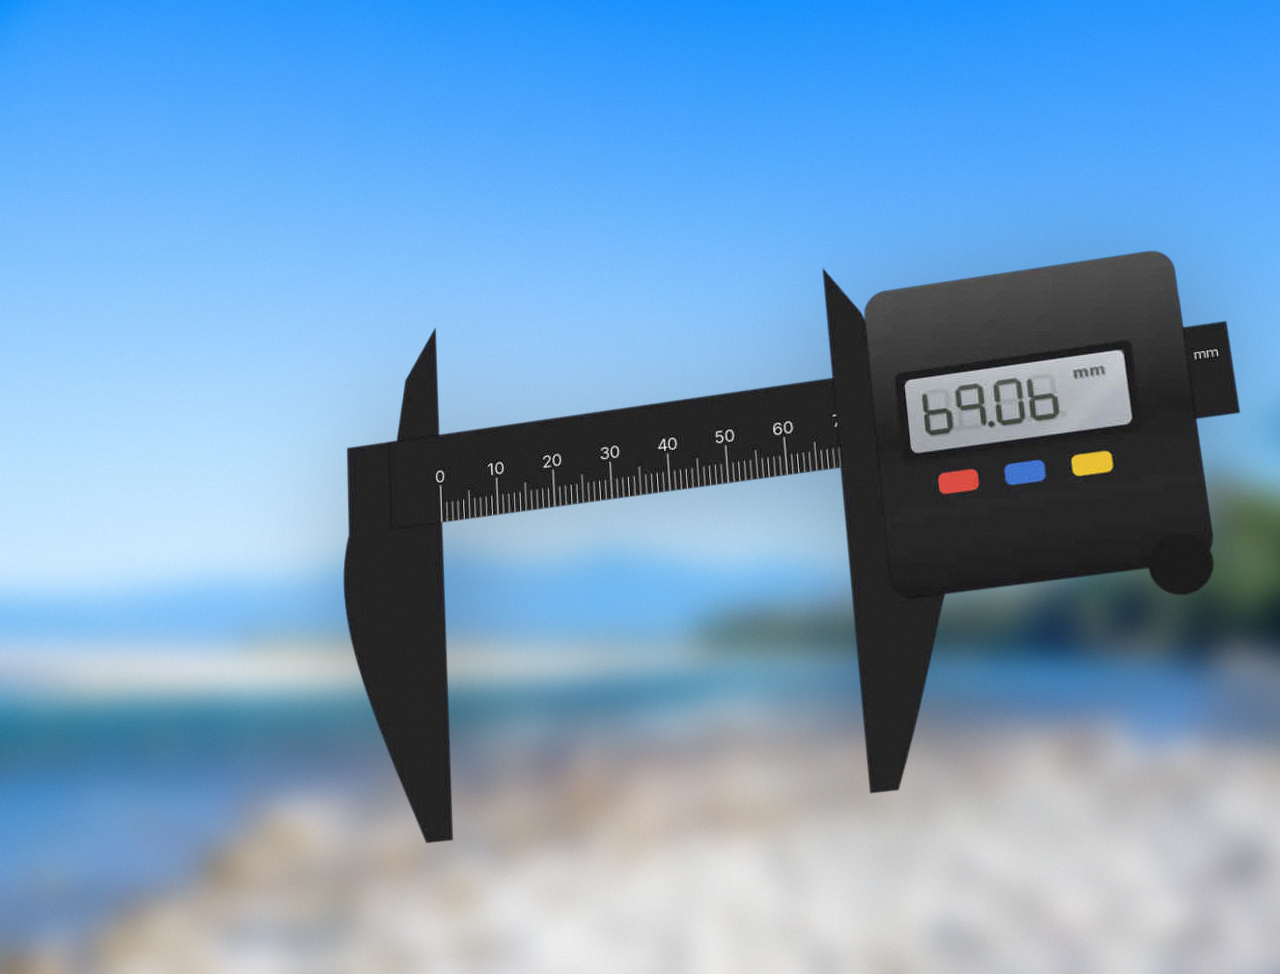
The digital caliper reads 69.06 mm
